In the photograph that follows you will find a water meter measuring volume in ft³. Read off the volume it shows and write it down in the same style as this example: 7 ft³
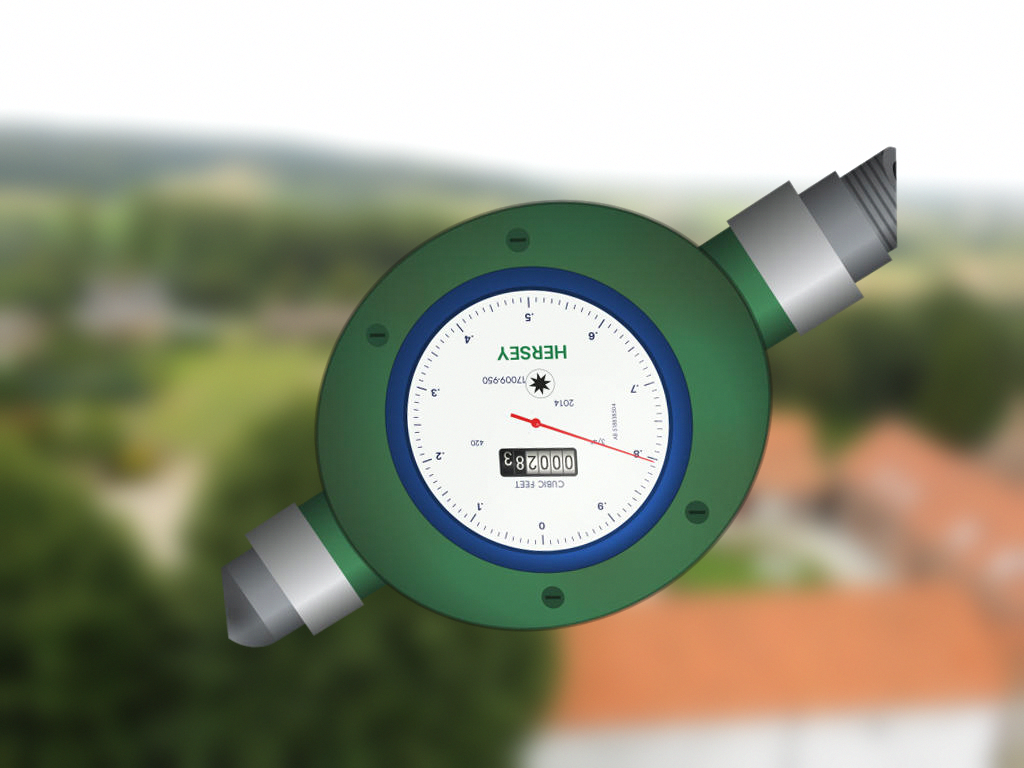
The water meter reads 282.80 ft³
